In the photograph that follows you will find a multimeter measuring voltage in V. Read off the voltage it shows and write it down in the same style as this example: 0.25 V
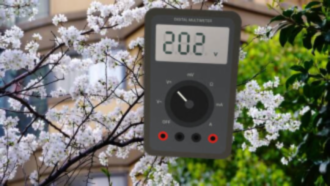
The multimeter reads 202 V
